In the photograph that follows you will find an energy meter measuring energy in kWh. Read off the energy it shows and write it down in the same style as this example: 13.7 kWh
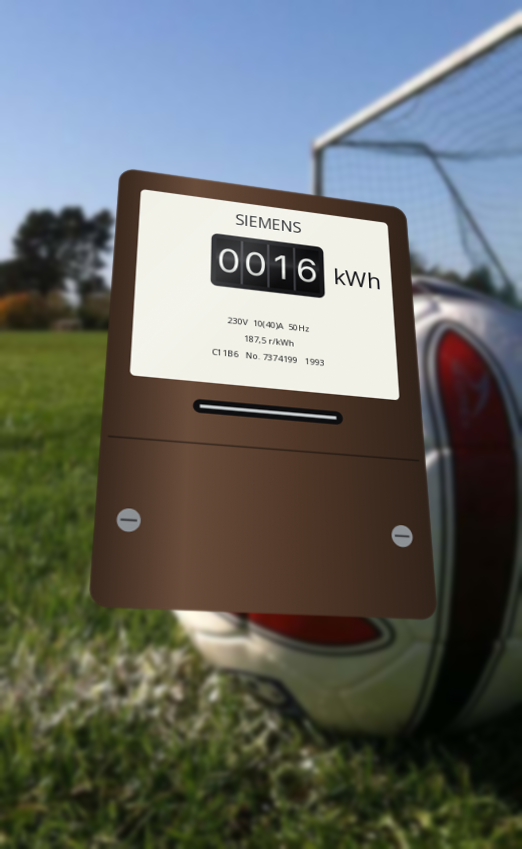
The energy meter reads 16 kWh
